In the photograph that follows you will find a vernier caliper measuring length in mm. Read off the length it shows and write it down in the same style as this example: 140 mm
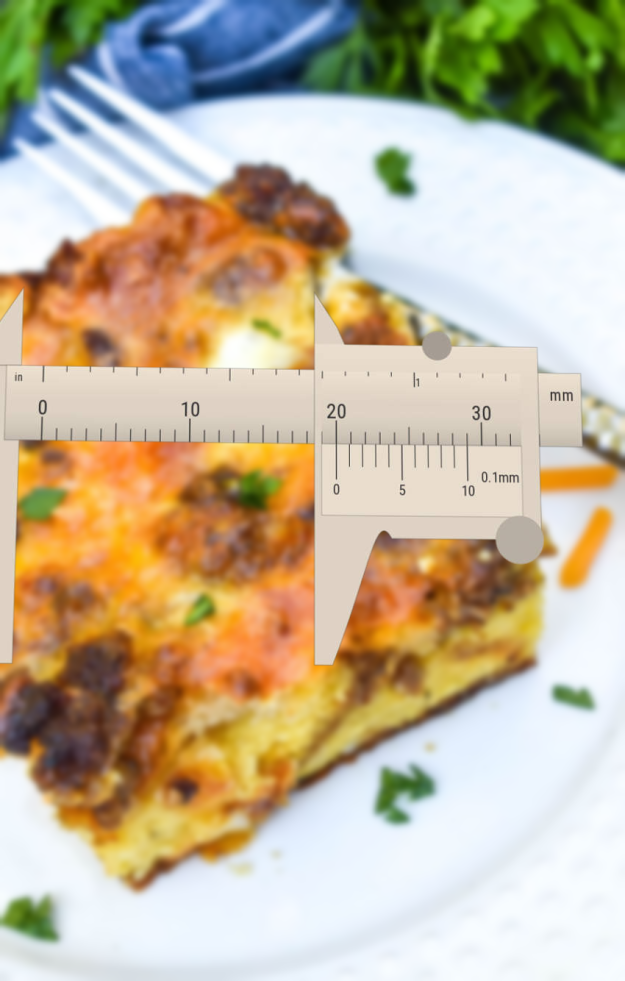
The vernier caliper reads 20.0 mm
